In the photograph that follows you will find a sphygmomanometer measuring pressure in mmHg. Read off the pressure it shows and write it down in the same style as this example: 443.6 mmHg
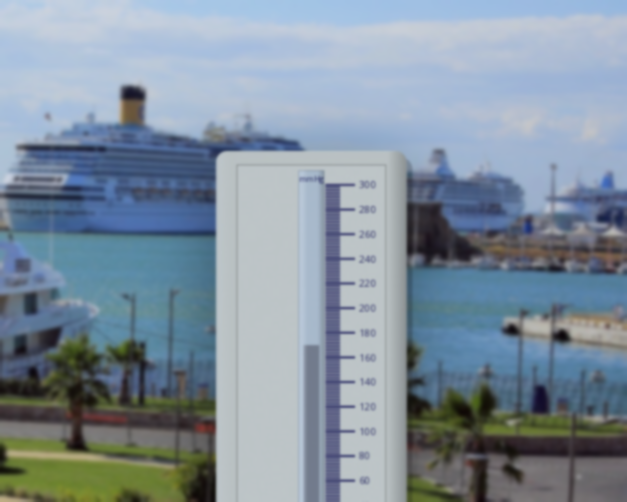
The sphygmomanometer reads 170 mmHg
